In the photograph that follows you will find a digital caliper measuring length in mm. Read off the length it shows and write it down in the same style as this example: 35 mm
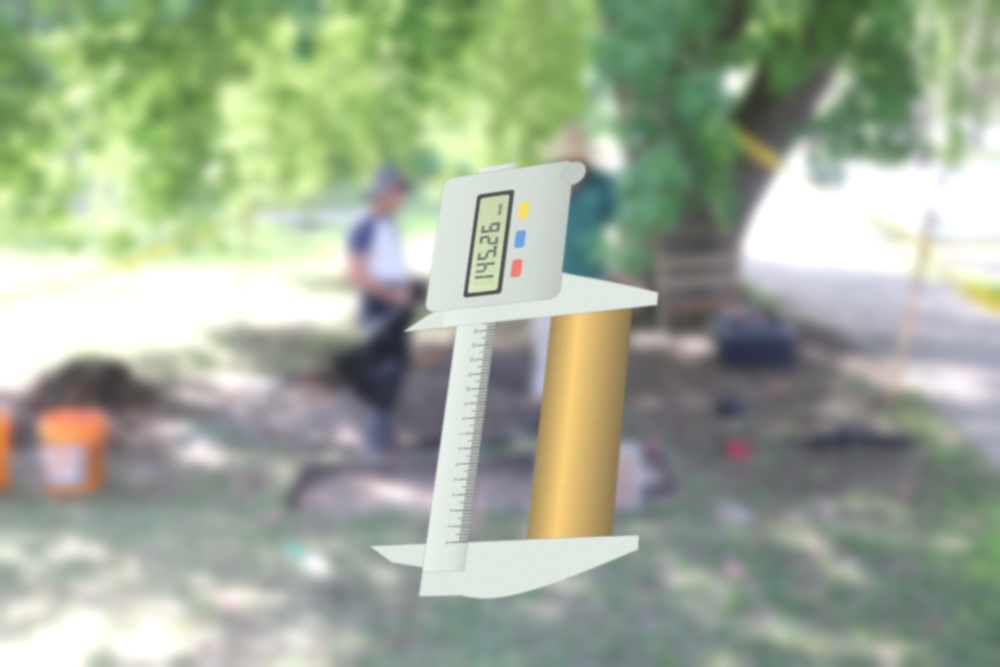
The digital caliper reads 145.26 mm
